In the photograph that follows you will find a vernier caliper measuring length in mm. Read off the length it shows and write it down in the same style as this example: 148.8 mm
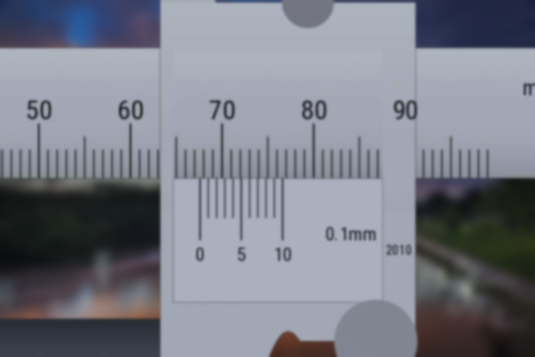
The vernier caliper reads 67.6 mm
